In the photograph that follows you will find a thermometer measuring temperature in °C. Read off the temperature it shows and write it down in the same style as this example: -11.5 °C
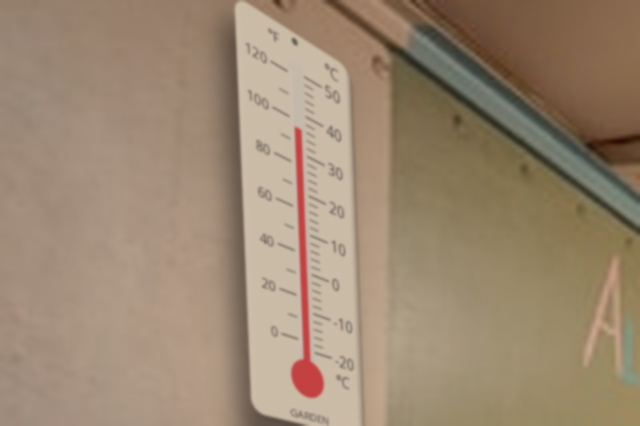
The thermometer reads 36 °C
